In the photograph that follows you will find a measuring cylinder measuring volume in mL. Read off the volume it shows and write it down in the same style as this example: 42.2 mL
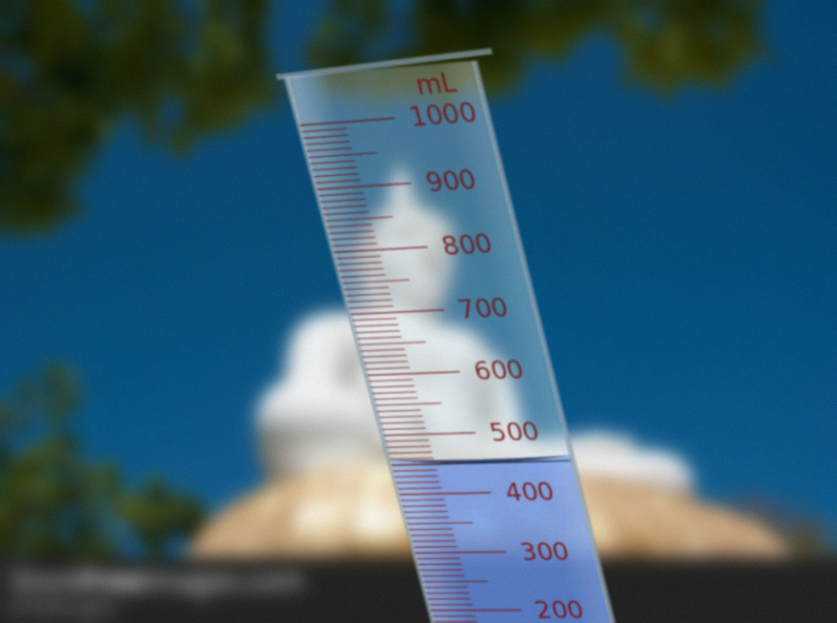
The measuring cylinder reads 450 mL
